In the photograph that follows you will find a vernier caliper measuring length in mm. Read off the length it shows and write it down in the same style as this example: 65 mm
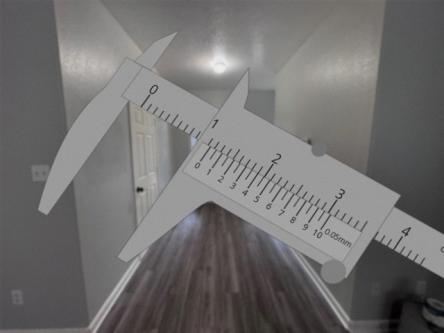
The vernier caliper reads 11.4 mm
